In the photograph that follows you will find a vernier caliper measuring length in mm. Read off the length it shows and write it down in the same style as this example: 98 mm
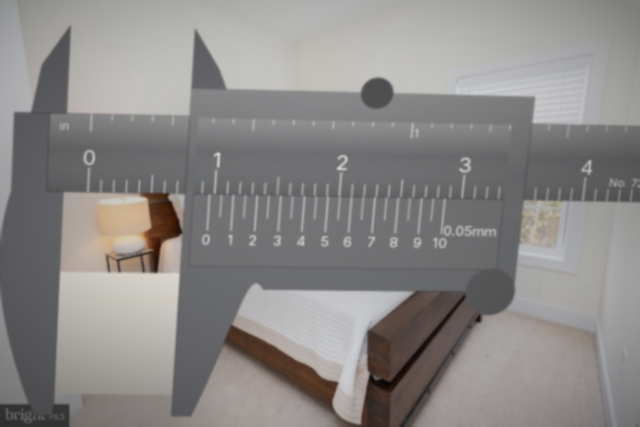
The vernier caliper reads 9.6 mm
